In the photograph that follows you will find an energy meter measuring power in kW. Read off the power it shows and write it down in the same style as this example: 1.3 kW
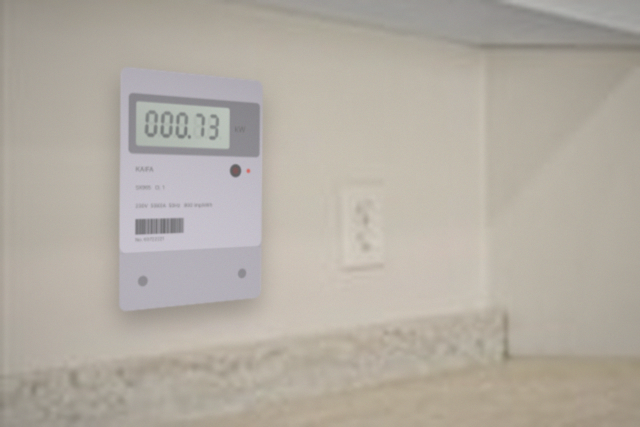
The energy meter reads 0.73 kW
